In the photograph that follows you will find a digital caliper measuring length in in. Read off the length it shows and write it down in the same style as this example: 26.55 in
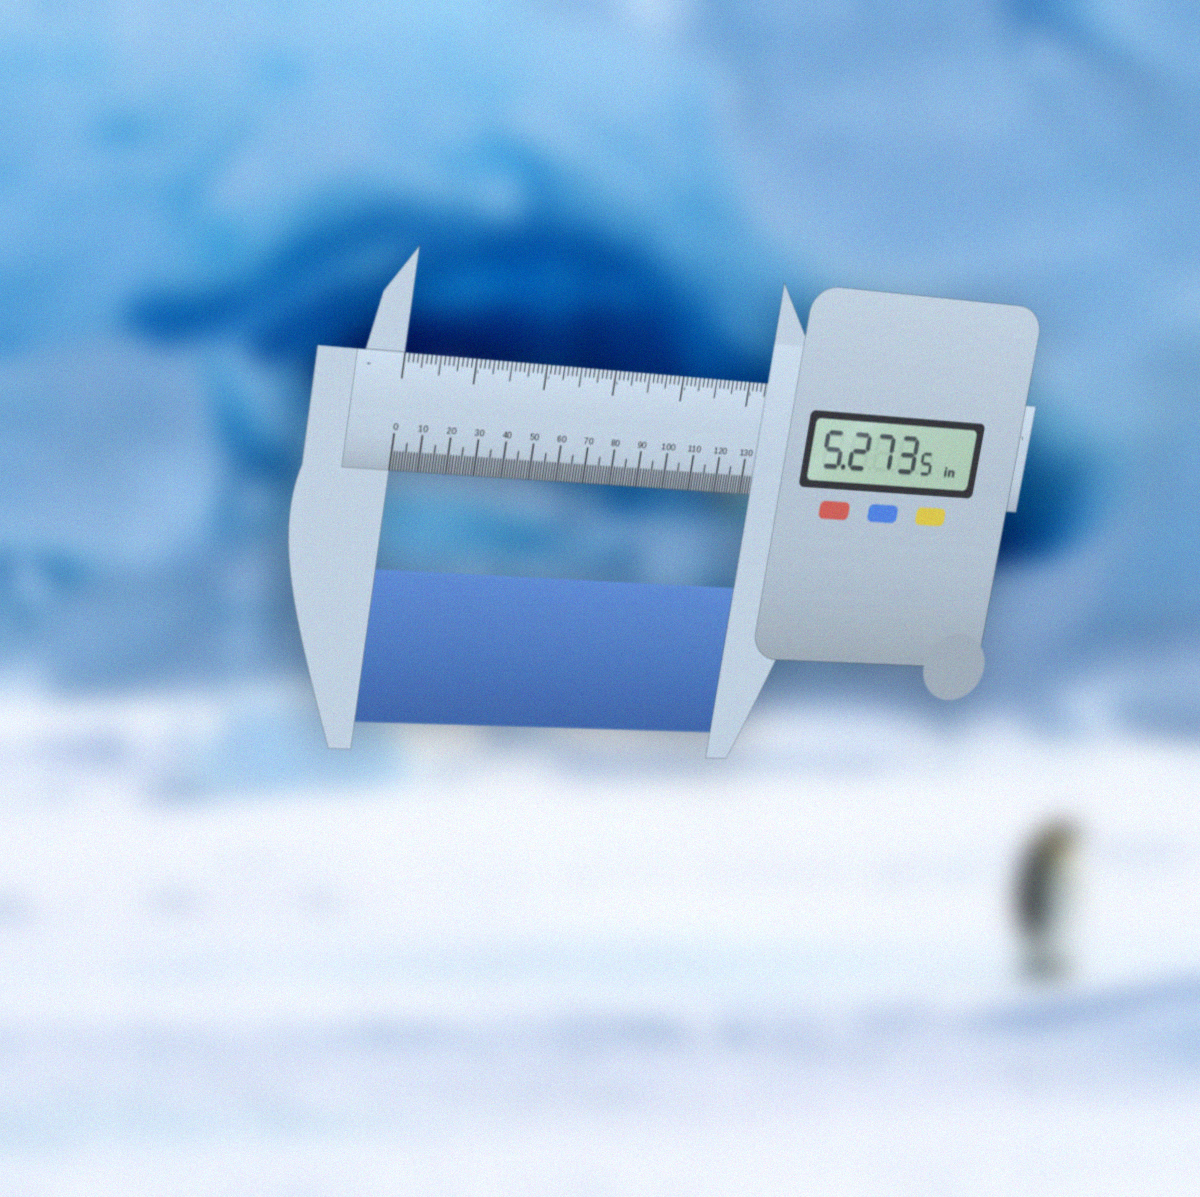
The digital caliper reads 5.2735 in
